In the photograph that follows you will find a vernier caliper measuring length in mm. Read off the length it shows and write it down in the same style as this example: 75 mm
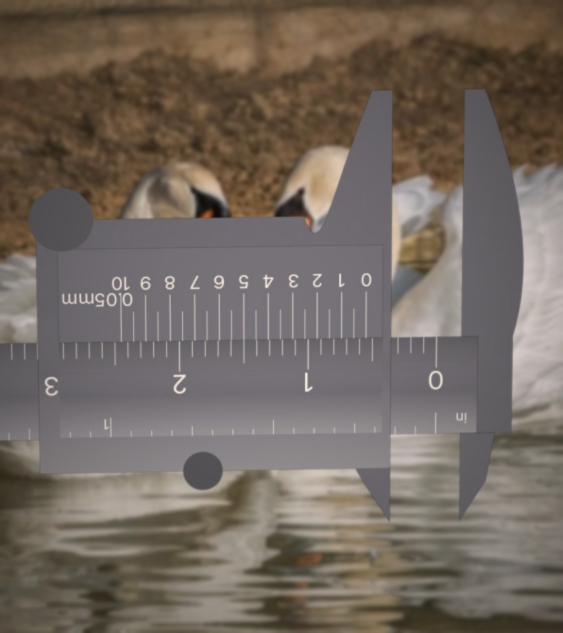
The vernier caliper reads 5.5 mm
